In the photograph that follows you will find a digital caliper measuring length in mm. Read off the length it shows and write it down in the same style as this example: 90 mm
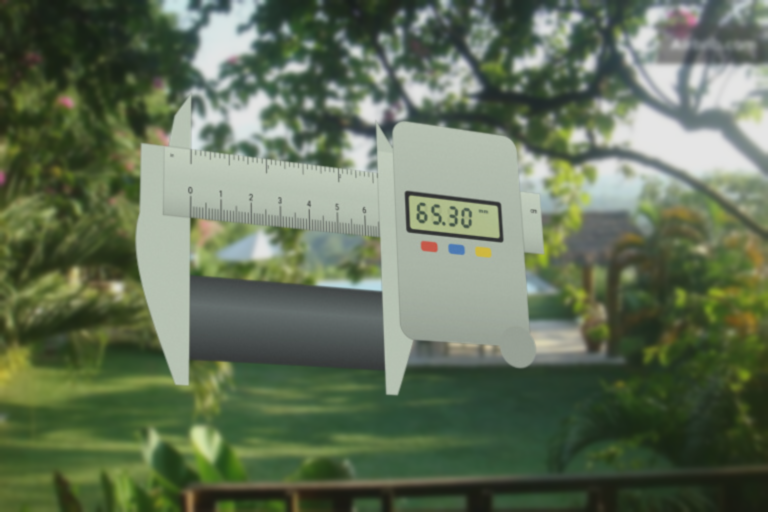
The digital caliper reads 65.30 mm
